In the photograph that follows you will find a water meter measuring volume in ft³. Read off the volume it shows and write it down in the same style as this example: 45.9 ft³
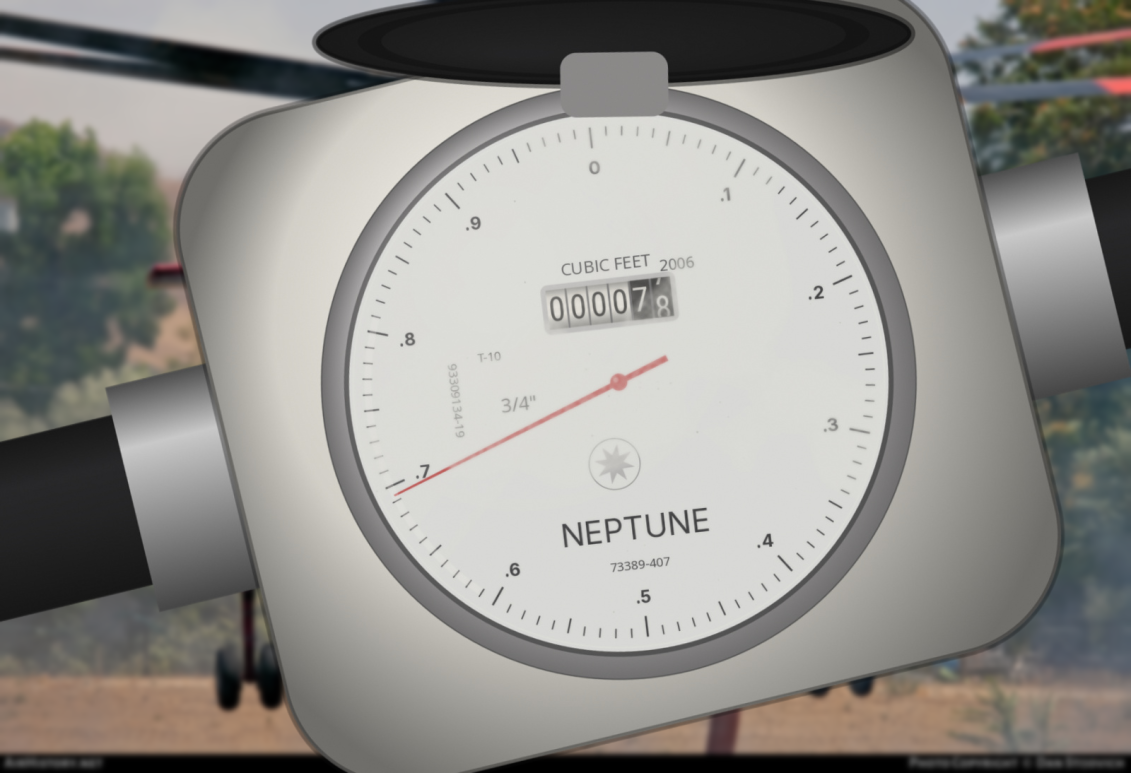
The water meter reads 77.69 ft³
